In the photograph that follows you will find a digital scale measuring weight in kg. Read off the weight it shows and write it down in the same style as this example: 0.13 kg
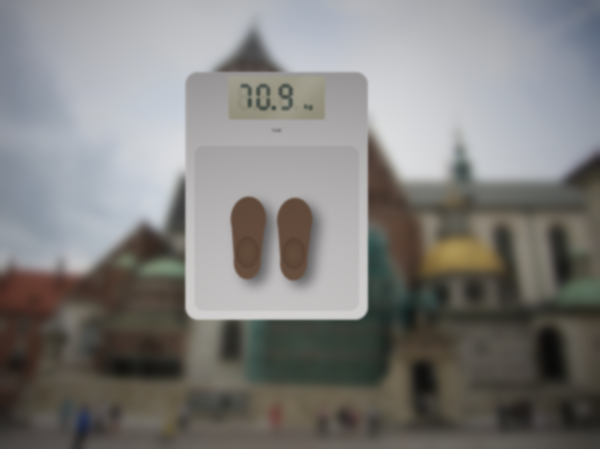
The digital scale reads 70.9 kg
